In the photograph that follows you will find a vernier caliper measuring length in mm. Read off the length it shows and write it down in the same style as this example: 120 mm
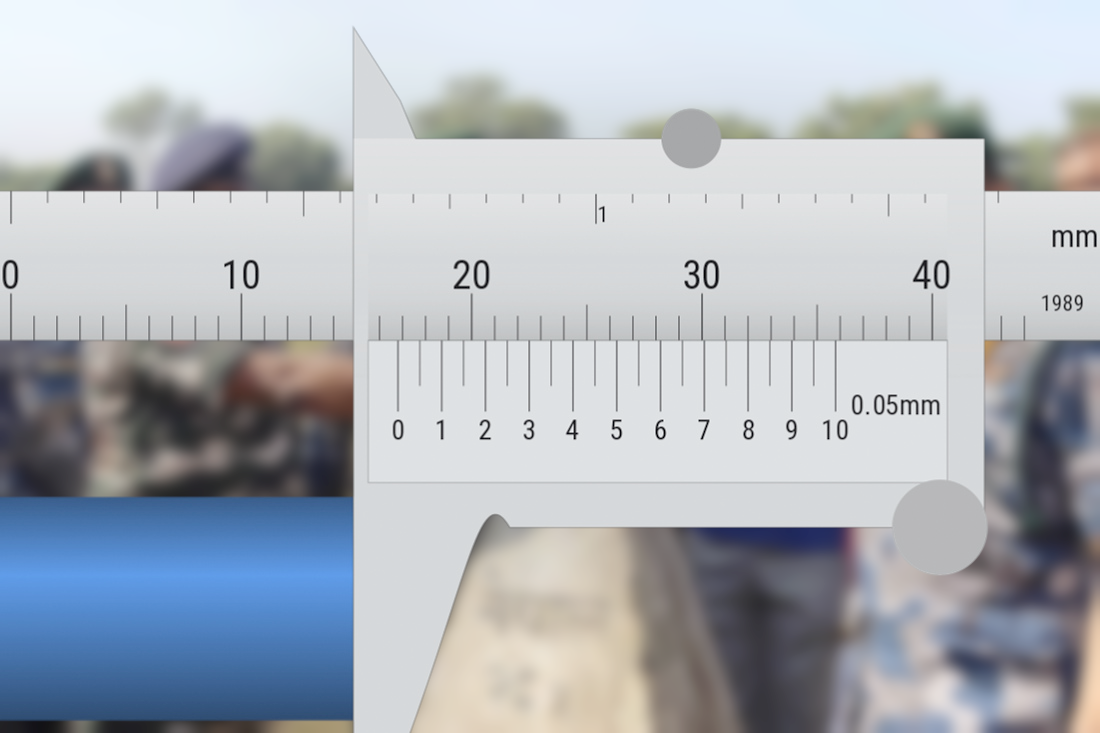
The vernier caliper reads 16.80 mm
